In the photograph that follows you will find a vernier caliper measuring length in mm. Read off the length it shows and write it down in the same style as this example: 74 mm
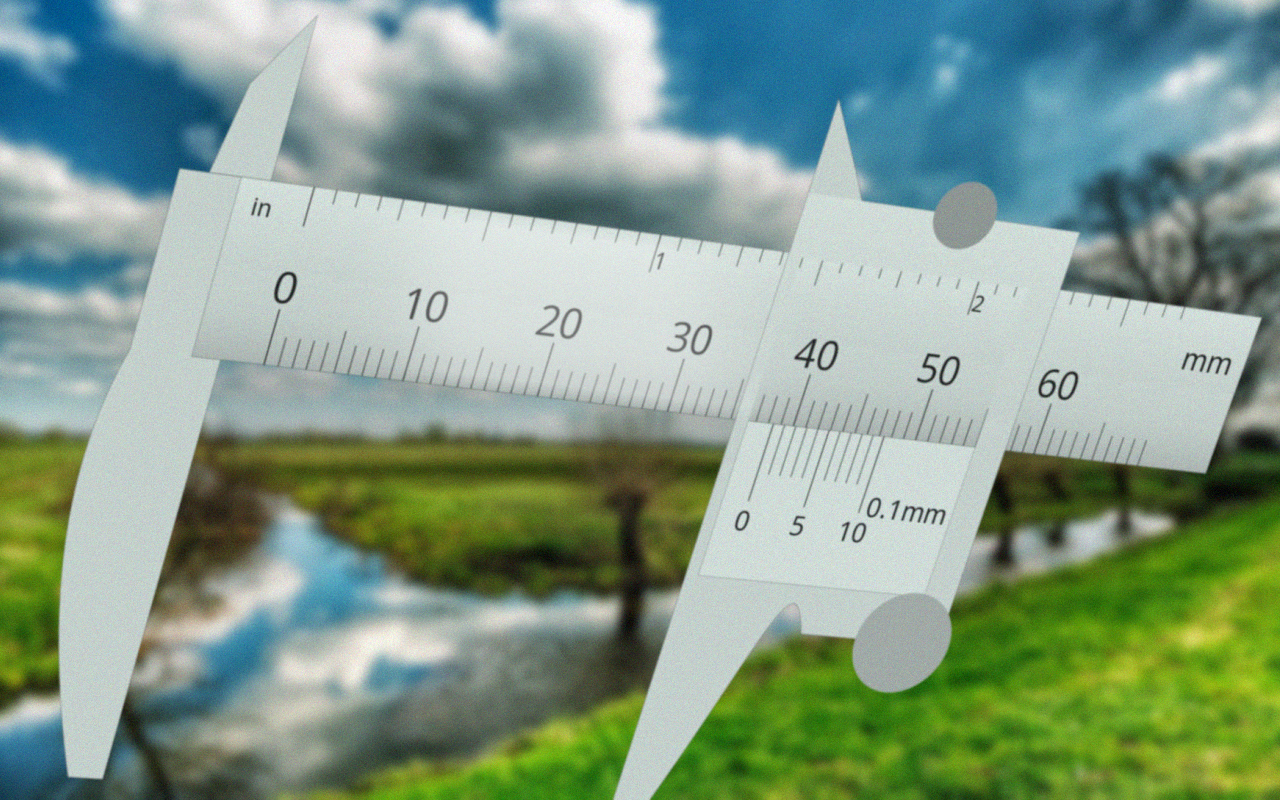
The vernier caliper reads 38.4 mm
